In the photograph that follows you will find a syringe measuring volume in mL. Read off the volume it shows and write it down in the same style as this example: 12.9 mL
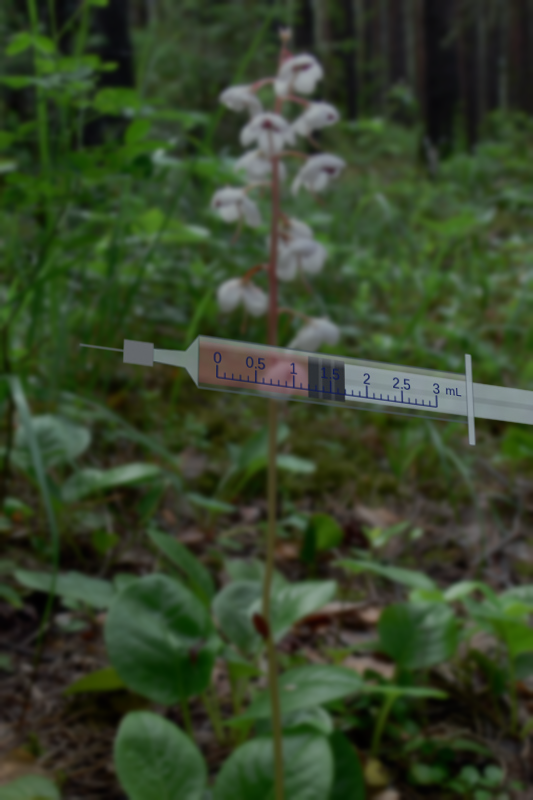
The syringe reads 1.2 mL
